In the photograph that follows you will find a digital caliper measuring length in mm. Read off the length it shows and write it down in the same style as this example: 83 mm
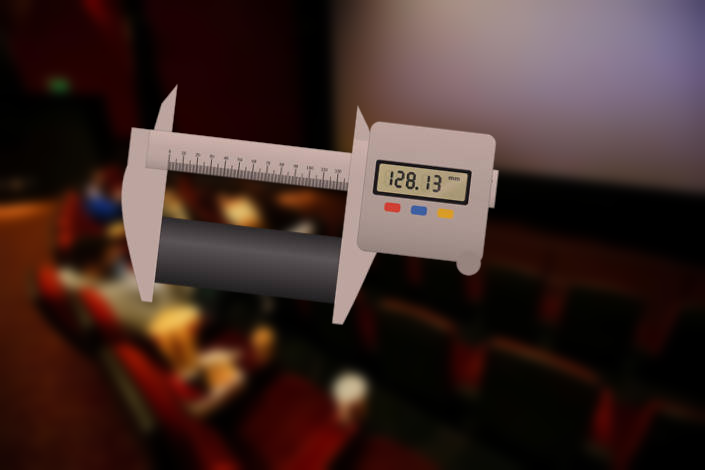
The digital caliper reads 128.13 mm
